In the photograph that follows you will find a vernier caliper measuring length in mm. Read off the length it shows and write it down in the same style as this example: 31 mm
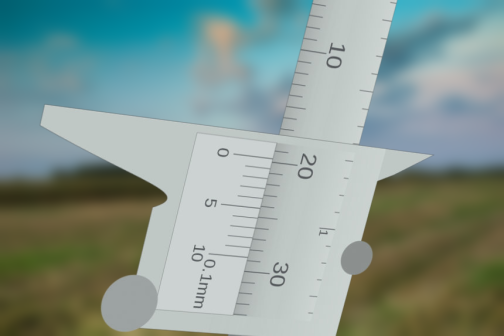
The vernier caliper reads 19.7 mm
